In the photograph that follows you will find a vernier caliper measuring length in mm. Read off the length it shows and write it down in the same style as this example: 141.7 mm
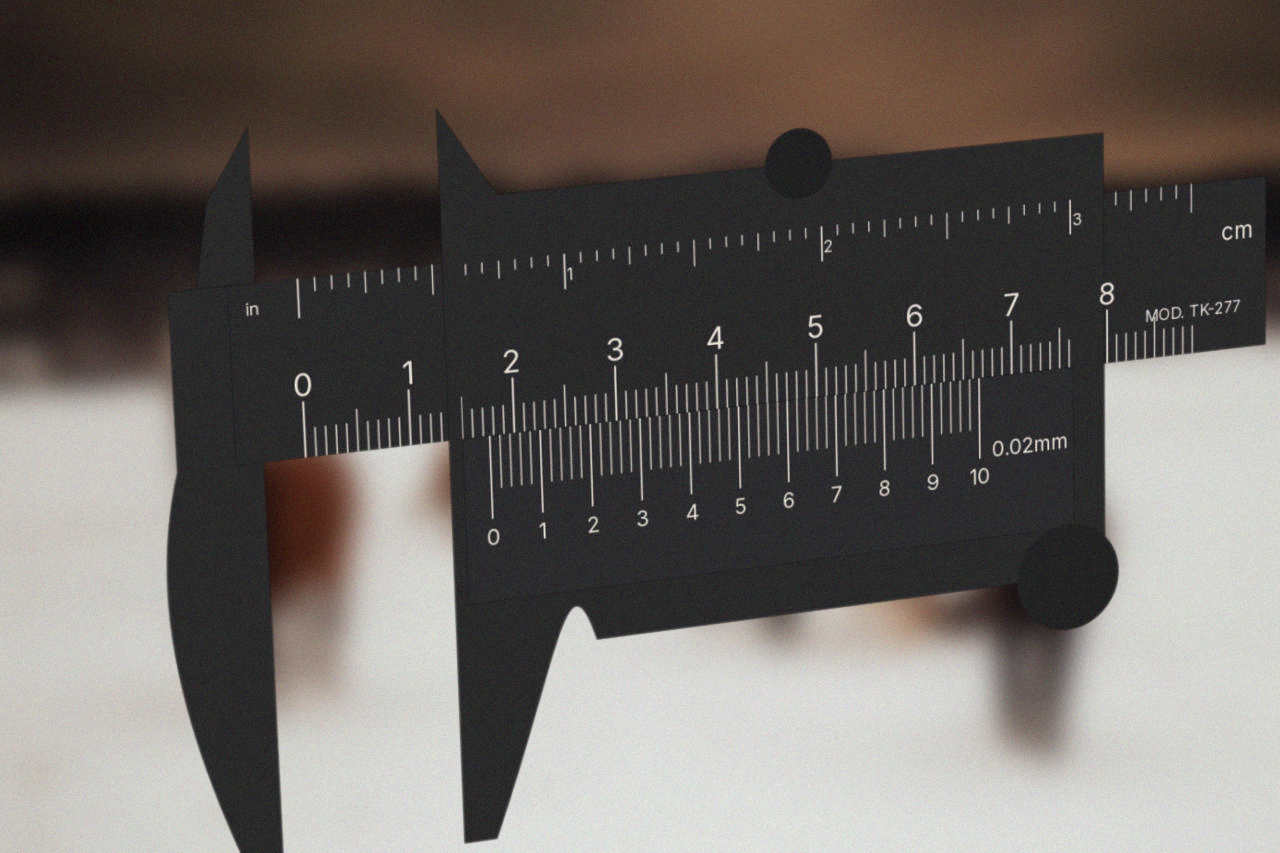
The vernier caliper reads 17.6 mm
